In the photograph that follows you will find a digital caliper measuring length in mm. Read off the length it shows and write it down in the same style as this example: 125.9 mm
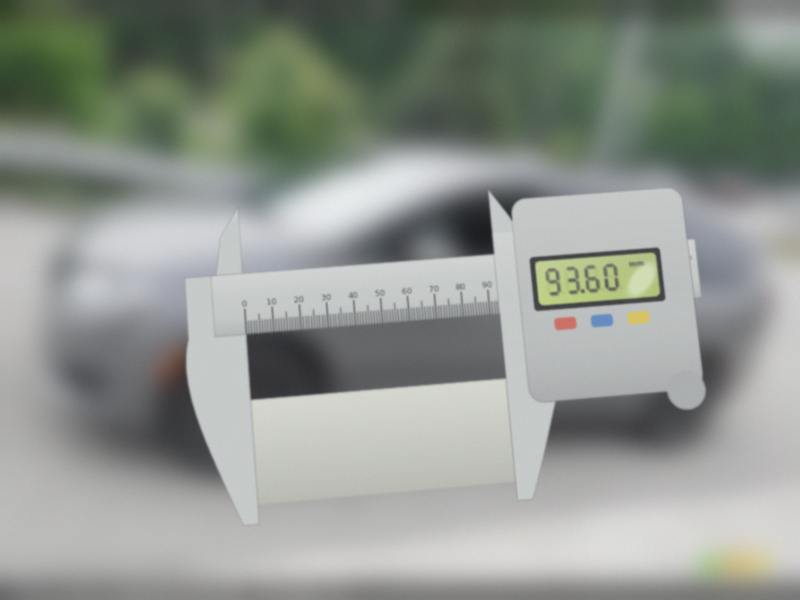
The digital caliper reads 93.60 mm
